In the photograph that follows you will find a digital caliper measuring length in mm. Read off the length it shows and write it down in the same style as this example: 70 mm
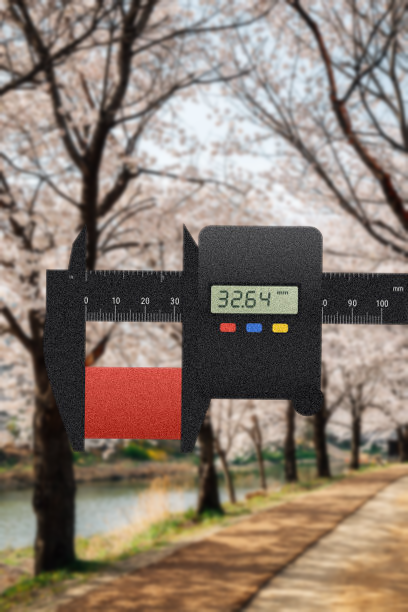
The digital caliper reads 32.64 mm
